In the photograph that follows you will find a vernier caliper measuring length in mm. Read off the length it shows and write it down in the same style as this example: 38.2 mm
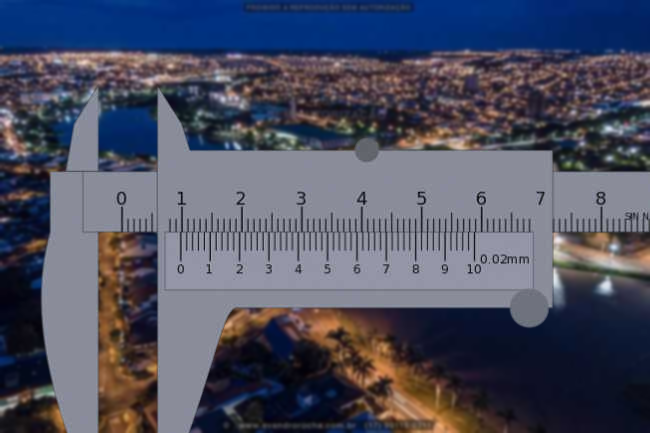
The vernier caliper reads 9.8 mm
